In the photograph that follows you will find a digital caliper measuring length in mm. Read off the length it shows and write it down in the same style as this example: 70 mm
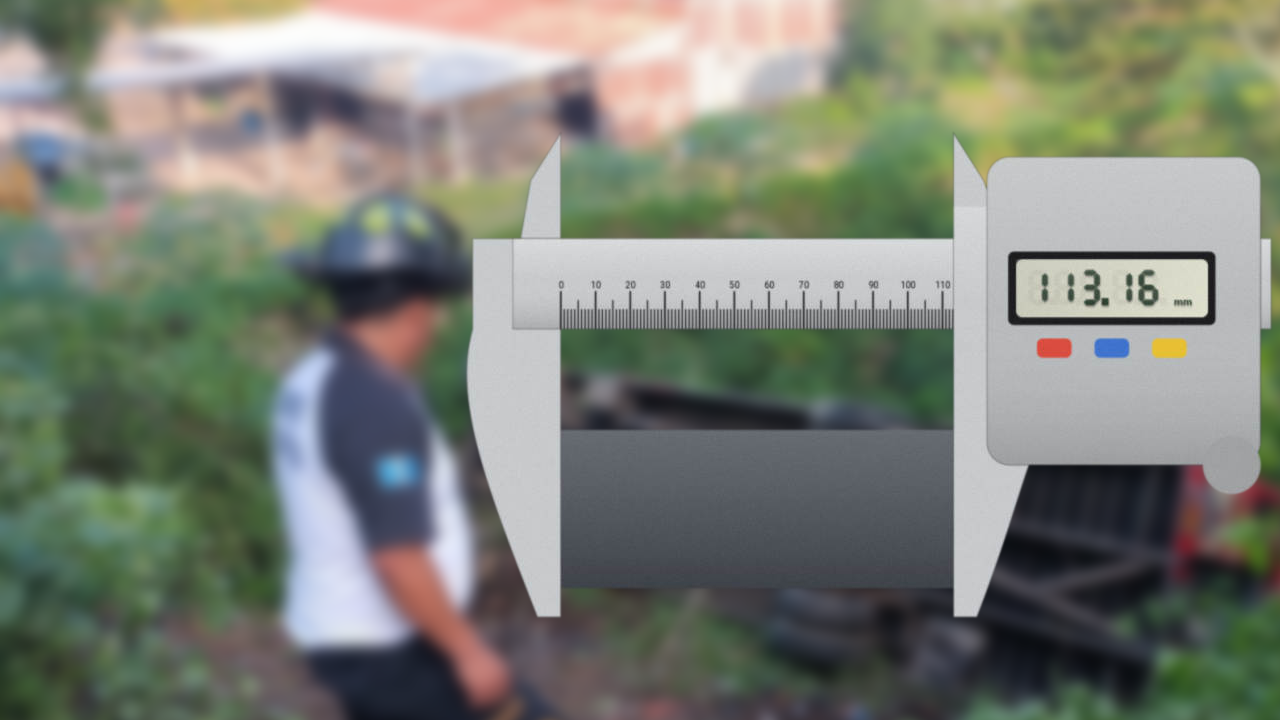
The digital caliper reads 113.16 mm
